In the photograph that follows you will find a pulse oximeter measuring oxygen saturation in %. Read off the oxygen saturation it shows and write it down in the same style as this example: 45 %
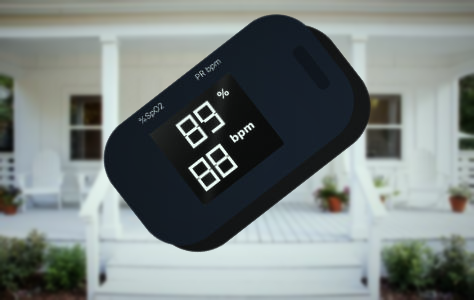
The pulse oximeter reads 89 %
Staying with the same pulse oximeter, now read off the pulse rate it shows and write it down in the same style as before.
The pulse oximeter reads 88 bpm
